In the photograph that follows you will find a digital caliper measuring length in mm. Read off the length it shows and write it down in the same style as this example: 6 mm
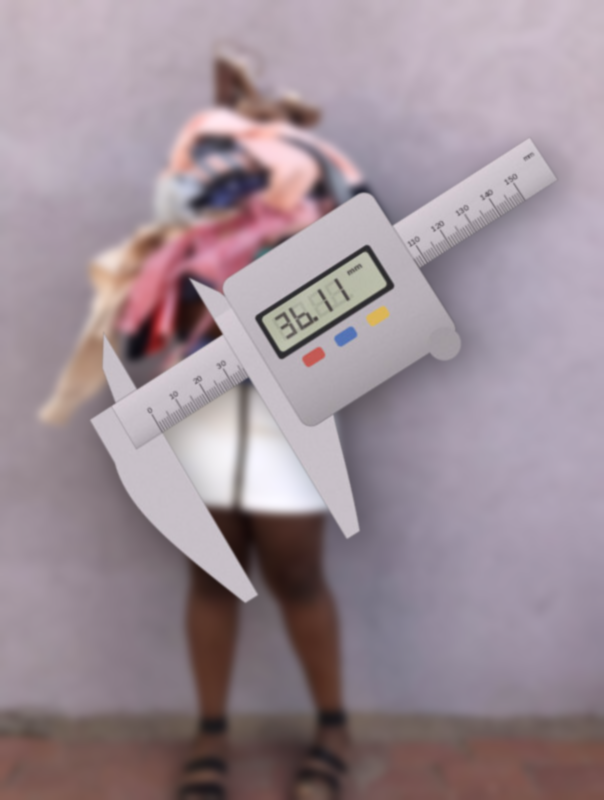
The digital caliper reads 36.11 mm
